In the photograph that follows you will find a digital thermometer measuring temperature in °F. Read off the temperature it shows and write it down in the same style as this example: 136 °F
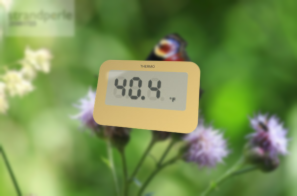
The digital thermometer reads 40.4 °F
